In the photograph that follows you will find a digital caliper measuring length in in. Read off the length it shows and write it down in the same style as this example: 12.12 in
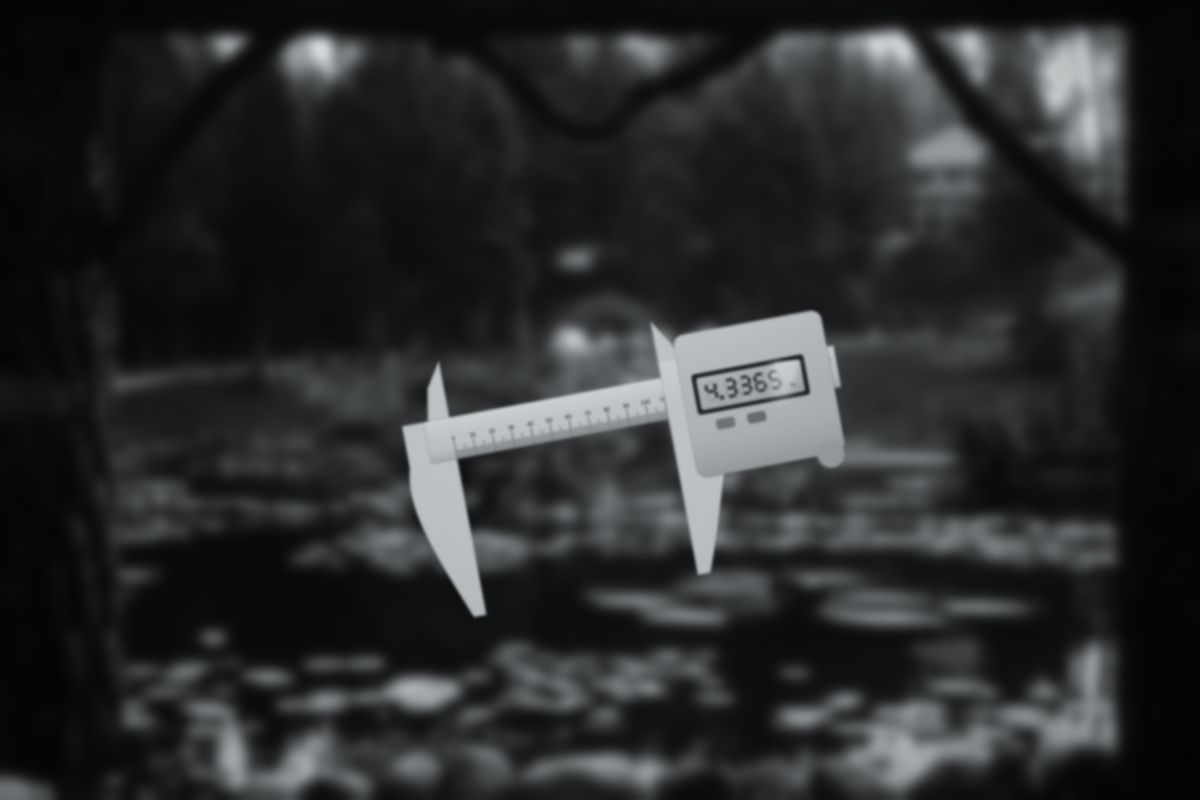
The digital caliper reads 4.3365 in
